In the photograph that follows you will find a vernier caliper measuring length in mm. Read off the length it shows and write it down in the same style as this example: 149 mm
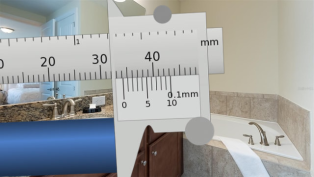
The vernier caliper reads 34.2 mm
